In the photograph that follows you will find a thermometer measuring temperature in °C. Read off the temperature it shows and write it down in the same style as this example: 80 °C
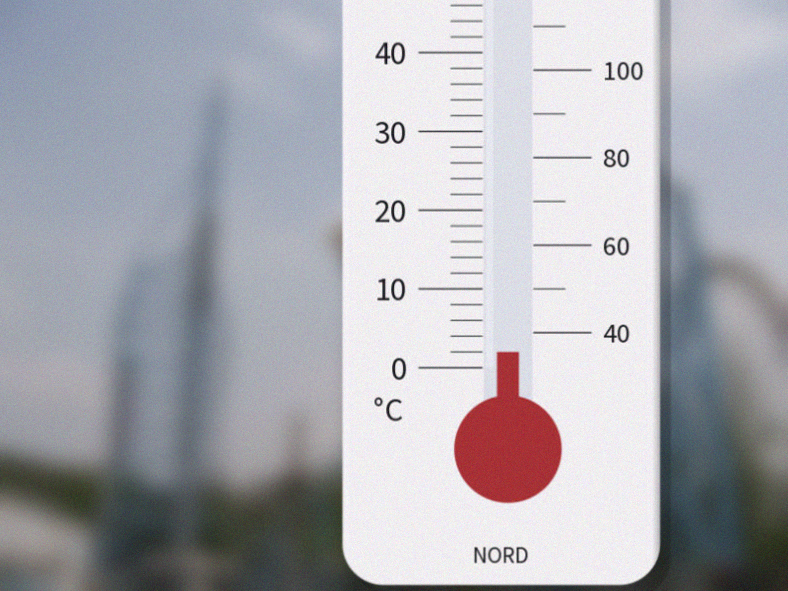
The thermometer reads 2 °C
